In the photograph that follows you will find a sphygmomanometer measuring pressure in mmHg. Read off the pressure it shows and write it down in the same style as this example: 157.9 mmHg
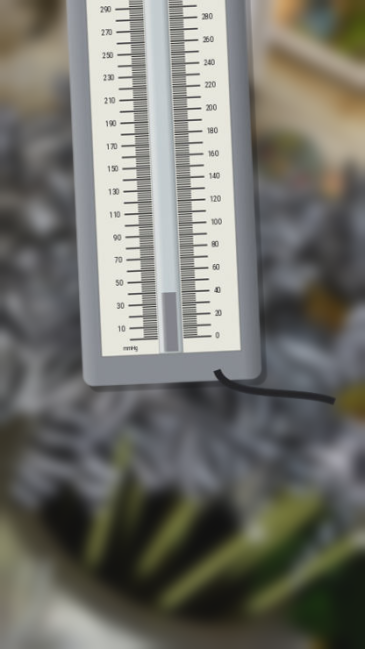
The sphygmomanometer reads 40 mmHg
